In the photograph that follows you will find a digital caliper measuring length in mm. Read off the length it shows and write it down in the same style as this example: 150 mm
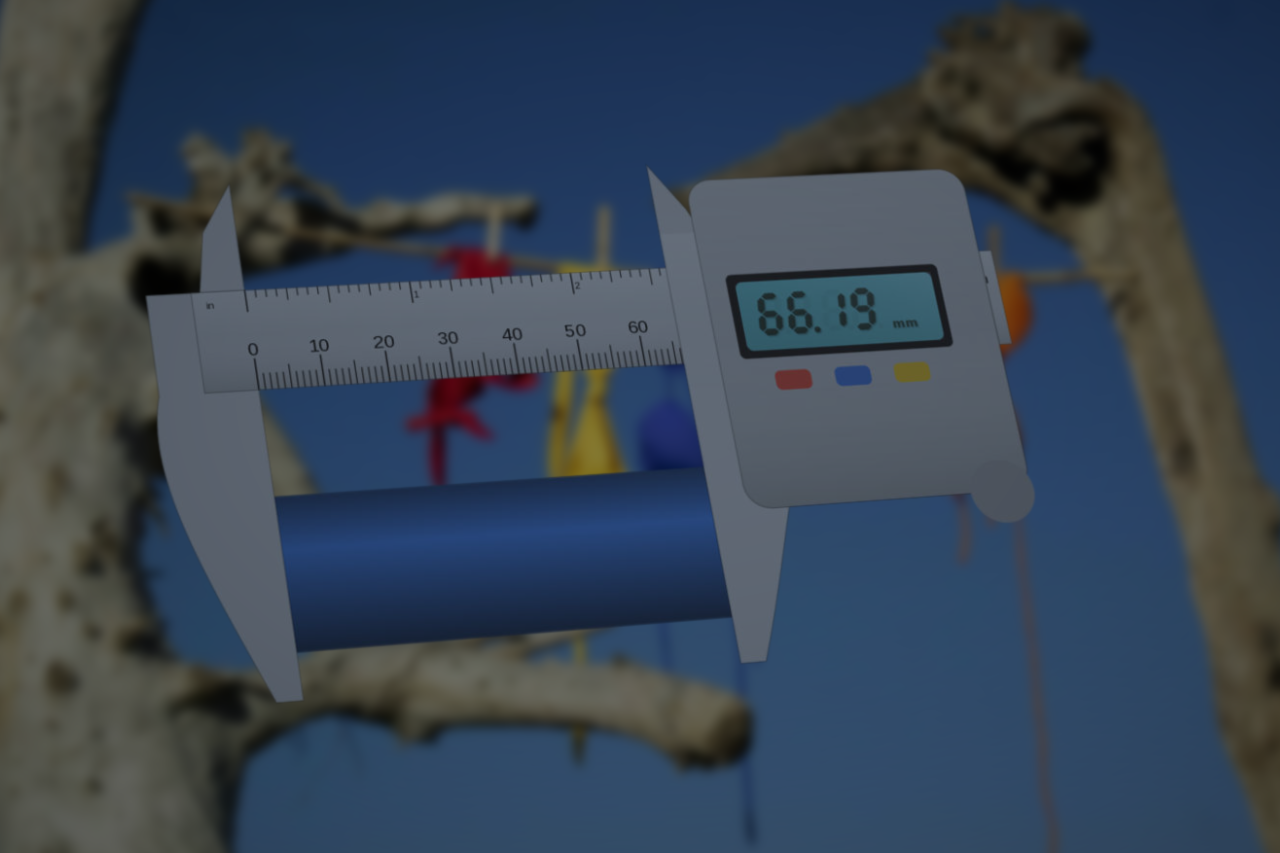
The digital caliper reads 66.19 mm
